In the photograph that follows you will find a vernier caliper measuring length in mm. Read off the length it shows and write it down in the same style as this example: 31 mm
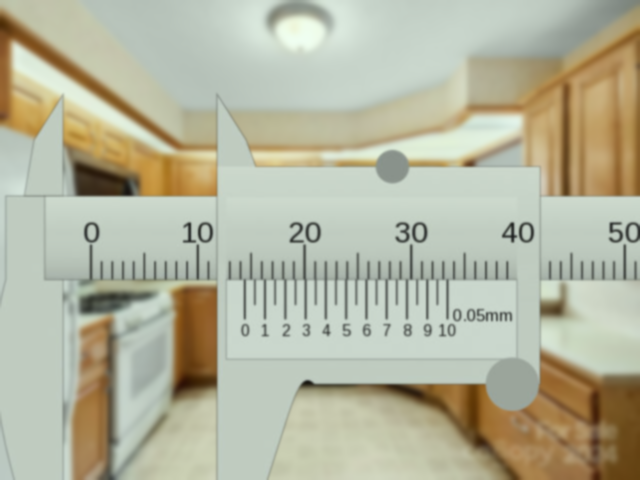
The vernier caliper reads 14.4 mm
